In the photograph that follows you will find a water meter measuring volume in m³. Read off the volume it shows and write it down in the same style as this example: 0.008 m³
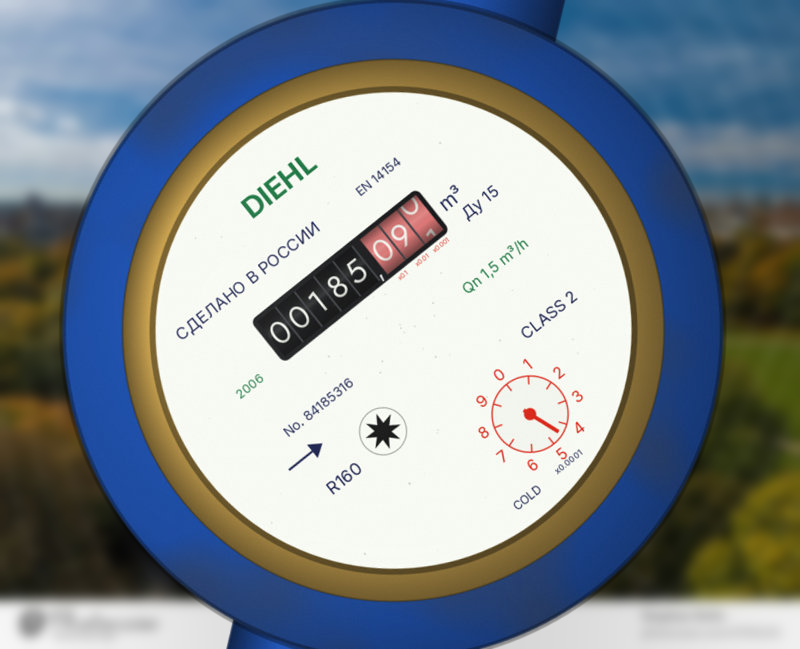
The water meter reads 185.0904 m³
